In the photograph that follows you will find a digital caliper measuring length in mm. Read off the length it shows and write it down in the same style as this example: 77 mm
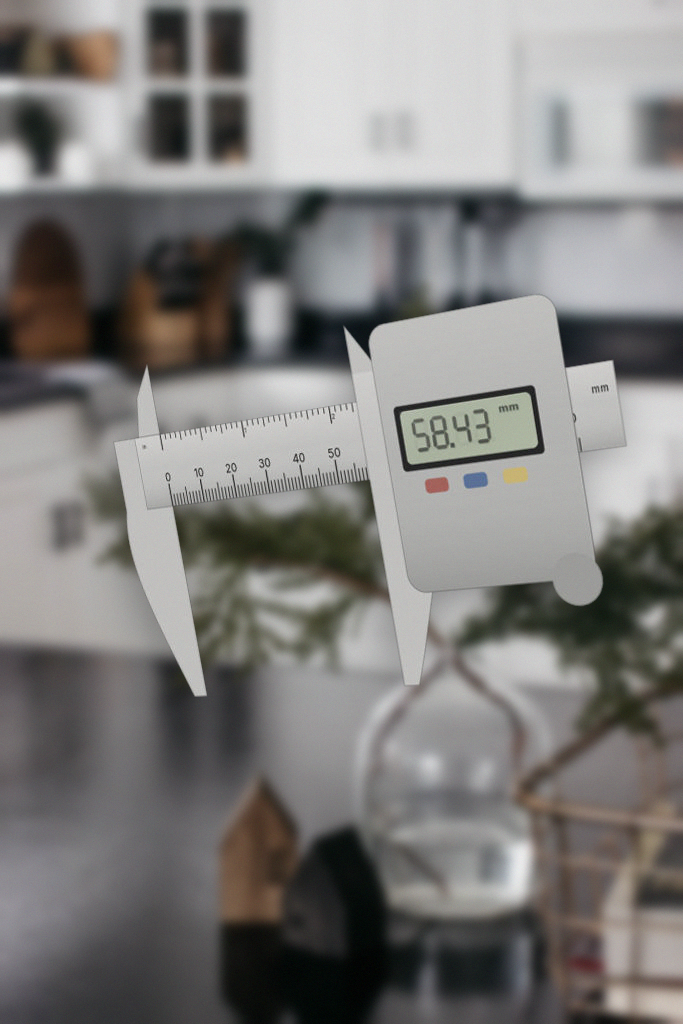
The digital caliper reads 58.43 mm
